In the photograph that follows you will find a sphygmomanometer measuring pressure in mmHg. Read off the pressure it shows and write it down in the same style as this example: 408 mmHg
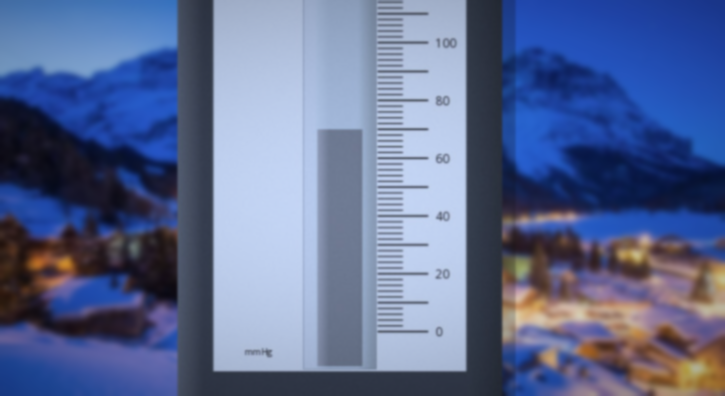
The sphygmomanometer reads 70 mmHg
